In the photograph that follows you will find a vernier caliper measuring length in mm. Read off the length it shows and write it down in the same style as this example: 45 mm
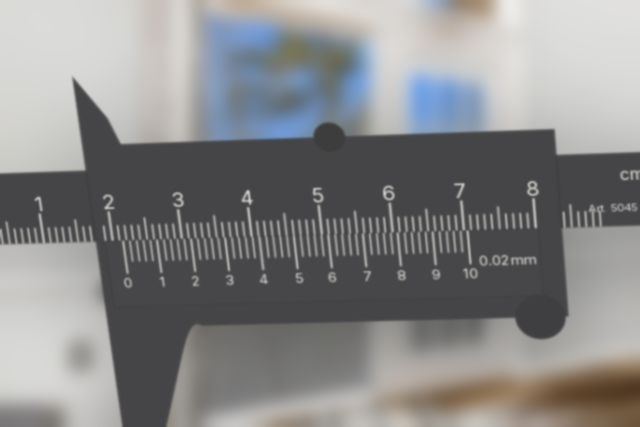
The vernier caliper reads 21.5 mm
